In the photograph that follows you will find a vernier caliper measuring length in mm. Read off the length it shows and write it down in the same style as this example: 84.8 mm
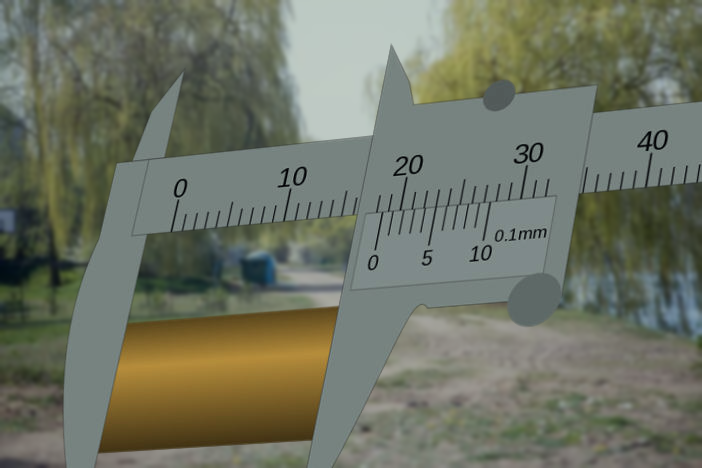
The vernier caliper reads 18.5 mm
